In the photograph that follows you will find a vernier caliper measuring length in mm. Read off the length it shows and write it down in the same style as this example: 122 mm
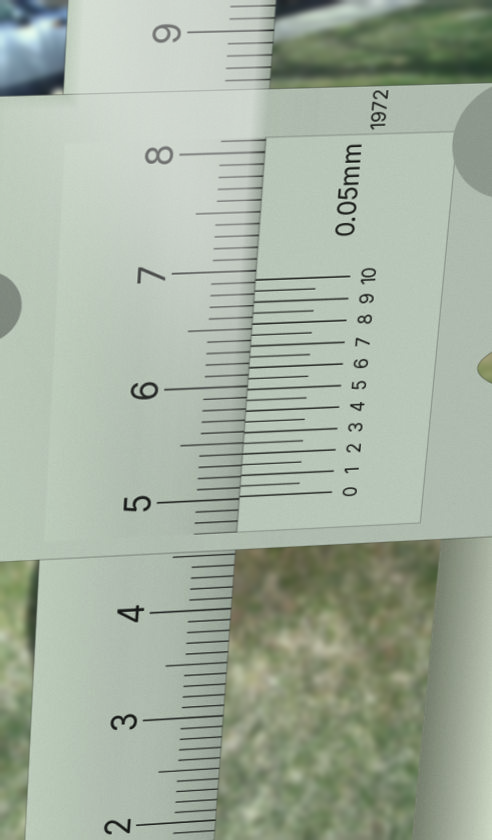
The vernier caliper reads 50.2 mm
